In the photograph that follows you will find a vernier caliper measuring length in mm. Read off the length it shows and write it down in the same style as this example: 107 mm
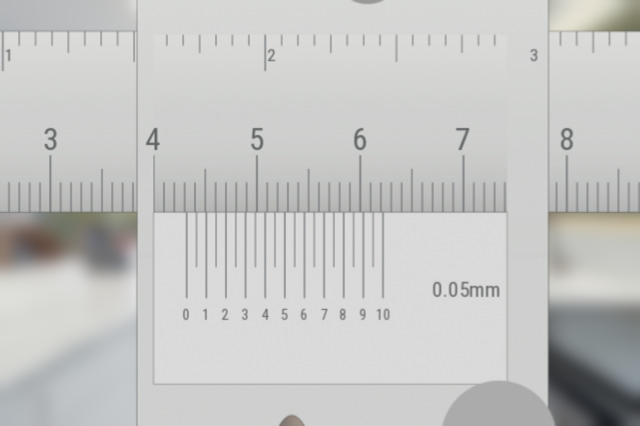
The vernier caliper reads 43.2 mm
